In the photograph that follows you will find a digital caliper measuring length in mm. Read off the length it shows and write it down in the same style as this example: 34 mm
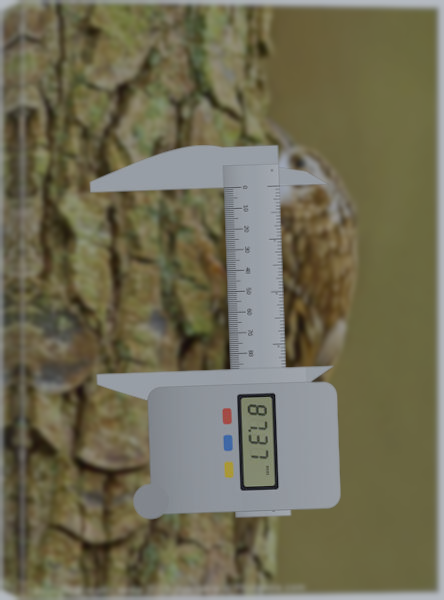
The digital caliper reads 87.37 mm
